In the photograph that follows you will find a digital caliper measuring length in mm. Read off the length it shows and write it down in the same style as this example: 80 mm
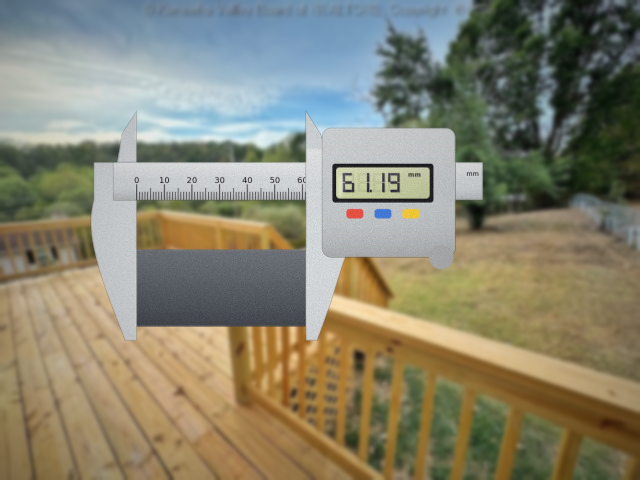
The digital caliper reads 61.19 mm
